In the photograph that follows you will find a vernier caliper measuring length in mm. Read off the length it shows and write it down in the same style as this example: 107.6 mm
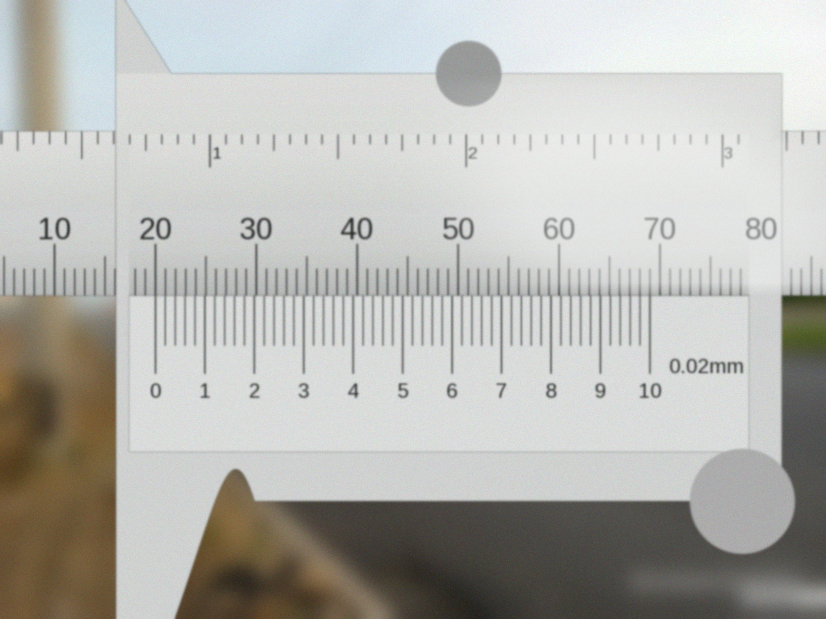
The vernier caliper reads 20.0 mm
